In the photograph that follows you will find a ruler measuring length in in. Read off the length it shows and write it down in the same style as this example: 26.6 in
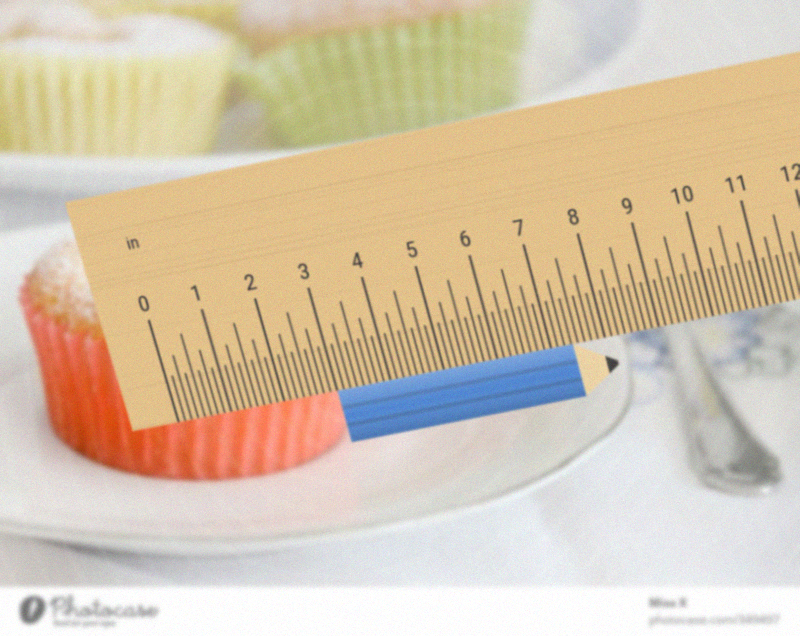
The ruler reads 5.125 in
